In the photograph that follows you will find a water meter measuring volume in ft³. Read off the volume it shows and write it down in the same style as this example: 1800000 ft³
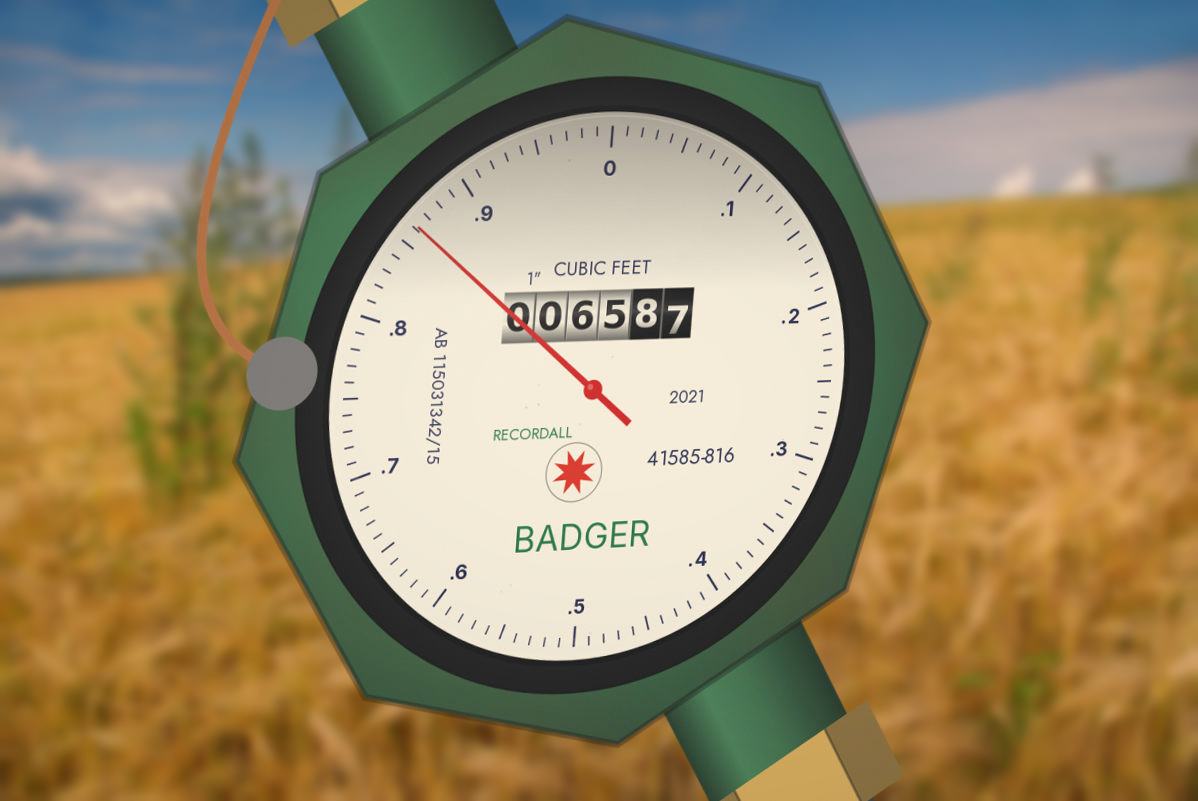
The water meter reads 6586.86 ft³
